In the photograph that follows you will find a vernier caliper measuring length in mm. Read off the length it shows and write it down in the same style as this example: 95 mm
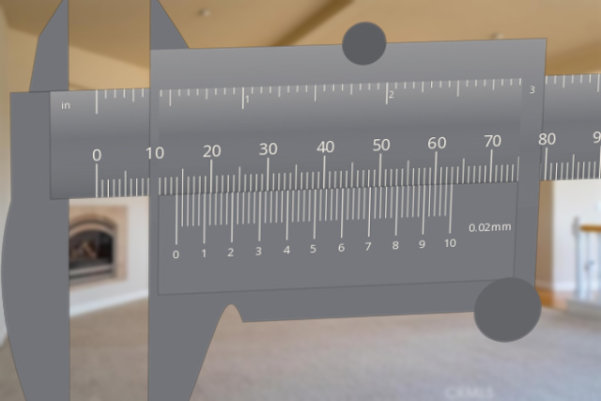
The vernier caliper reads 14.0 mm
